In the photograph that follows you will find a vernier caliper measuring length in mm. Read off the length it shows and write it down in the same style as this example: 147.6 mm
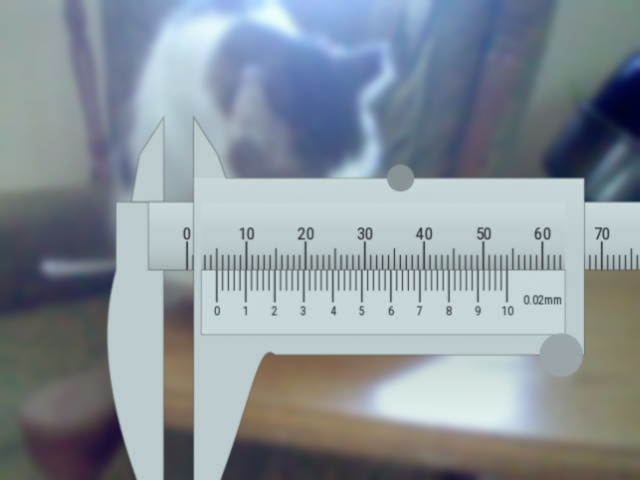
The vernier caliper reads 5.0 mm
